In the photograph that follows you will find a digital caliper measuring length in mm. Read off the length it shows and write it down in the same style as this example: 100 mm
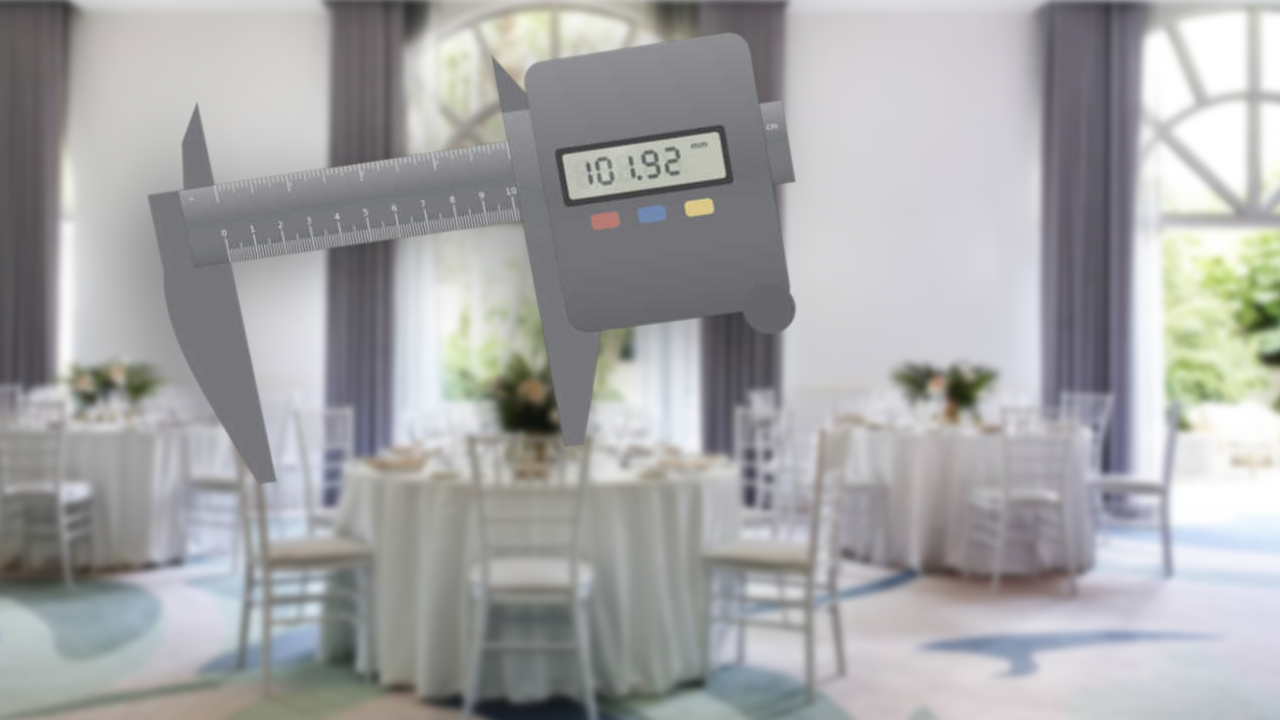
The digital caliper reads 101.92 mm
